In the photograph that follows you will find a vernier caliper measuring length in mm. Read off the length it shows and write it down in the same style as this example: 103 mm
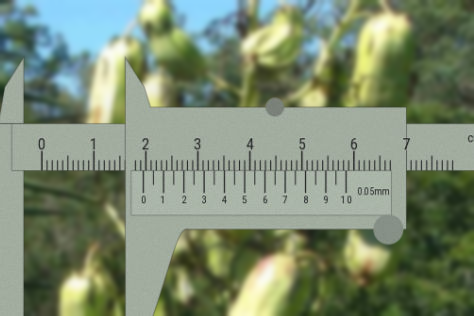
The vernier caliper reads 19.5 mm
